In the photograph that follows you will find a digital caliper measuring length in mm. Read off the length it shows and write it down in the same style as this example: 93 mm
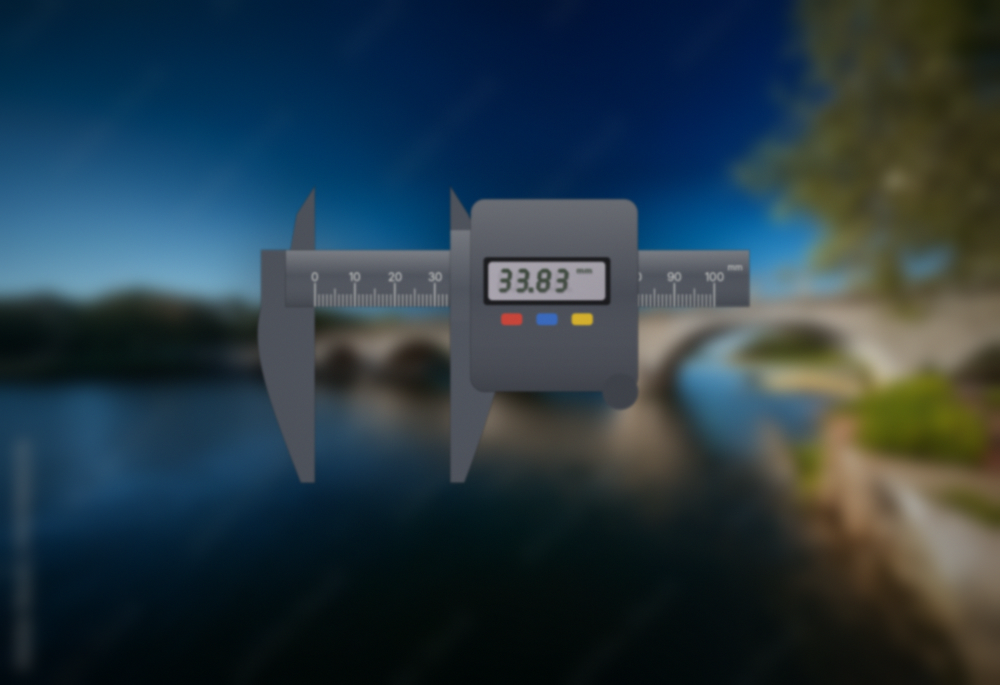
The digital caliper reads 33.83 mm
